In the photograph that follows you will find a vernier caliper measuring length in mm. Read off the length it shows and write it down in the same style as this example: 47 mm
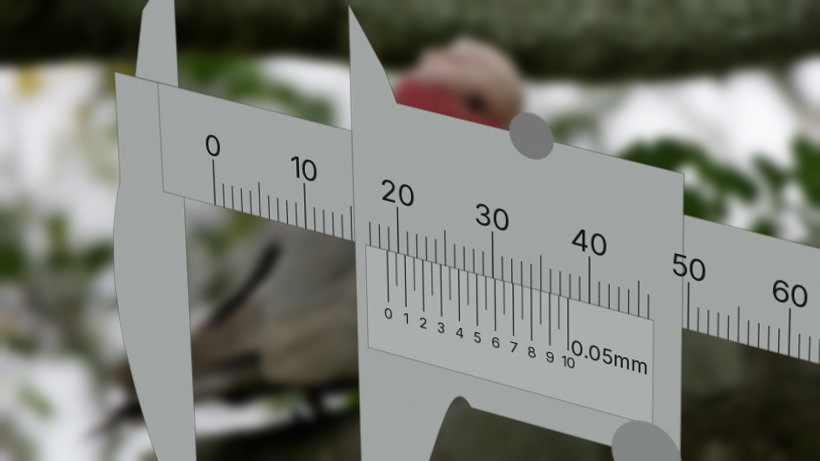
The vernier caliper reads 18.8 mm
